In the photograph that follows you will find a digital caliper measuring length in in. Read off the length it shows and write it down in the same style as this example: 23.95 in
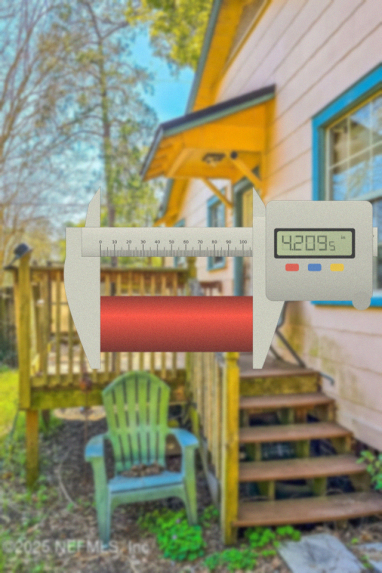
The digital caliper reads 4.2095 in
